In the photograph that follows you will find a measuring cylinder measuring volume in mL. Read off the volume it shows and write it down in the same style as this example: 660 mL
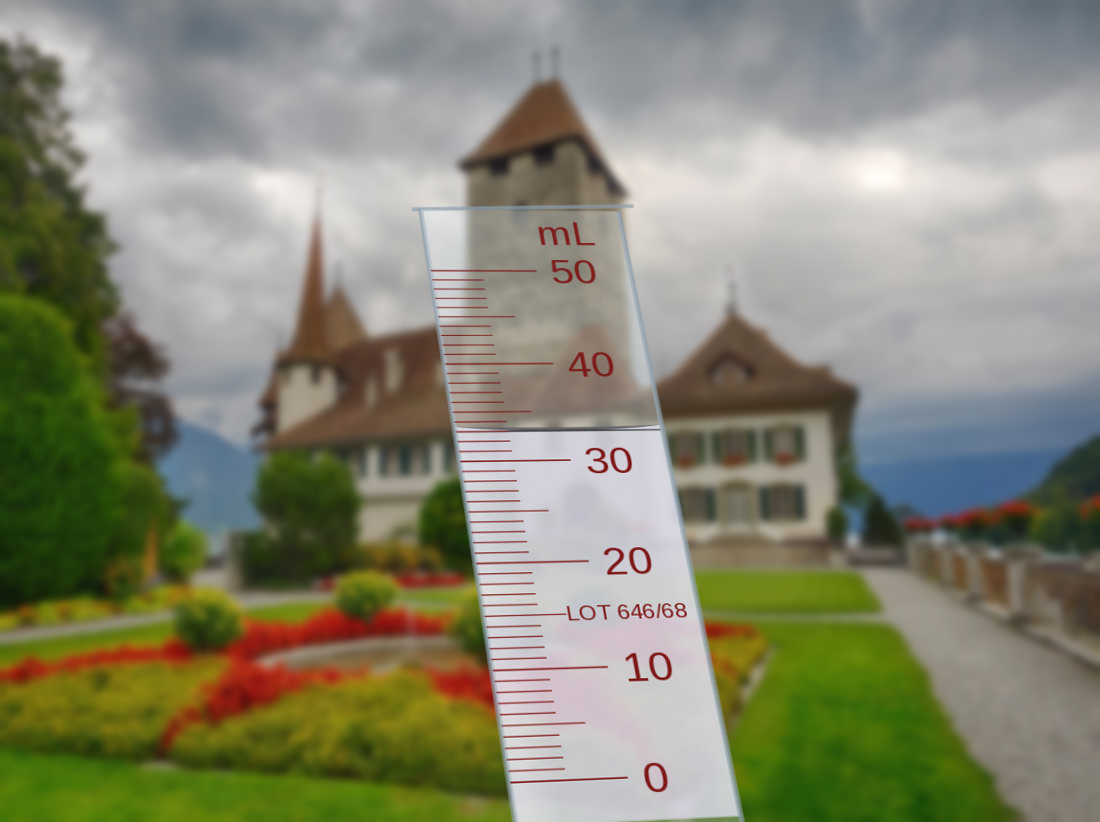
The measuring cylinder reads 33 mL
